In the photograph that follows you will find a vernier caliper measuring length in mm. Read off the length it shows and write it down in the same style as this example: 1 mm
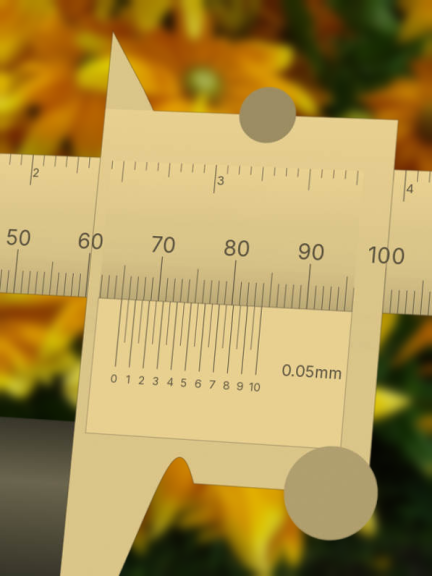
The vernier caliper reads 65.0 mm
